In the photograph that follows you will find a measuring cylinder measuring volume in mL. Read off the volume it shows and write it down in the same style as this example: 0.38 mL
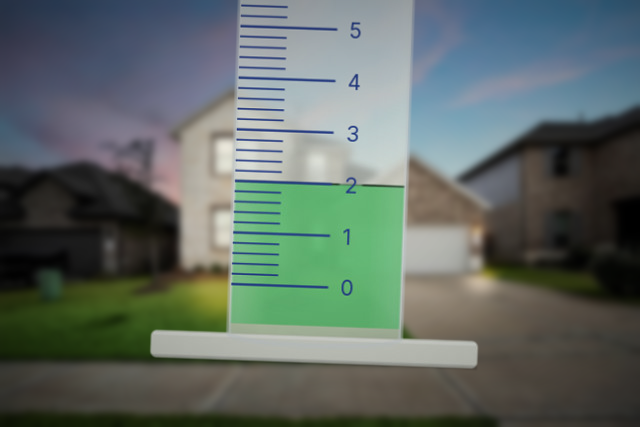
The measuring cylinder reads 2 mL
